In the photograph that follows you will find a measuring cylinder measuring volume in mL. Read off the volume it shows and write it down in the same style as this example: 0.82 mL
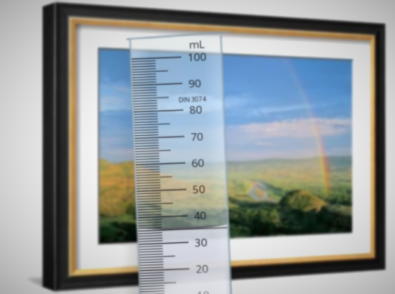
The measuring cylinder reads 35 mL
